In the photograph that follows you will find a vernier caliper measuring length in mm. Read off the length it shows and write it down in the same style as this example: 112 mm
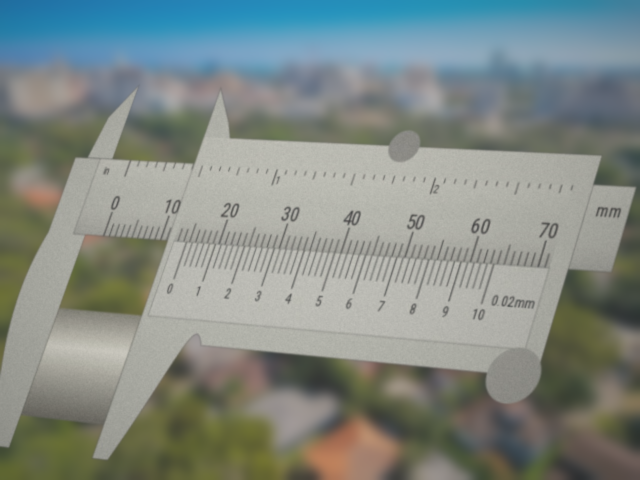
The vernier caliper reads 14.5 mm
